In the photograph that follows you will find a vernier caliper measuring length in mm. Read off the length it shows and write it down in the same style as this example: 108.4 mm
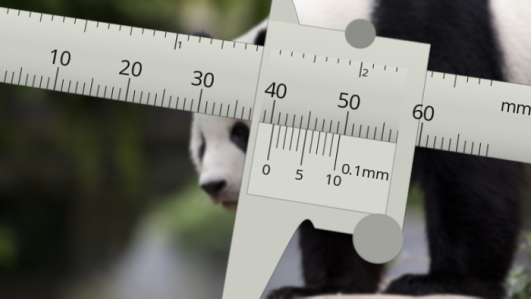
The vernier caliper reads 40.4 mm
